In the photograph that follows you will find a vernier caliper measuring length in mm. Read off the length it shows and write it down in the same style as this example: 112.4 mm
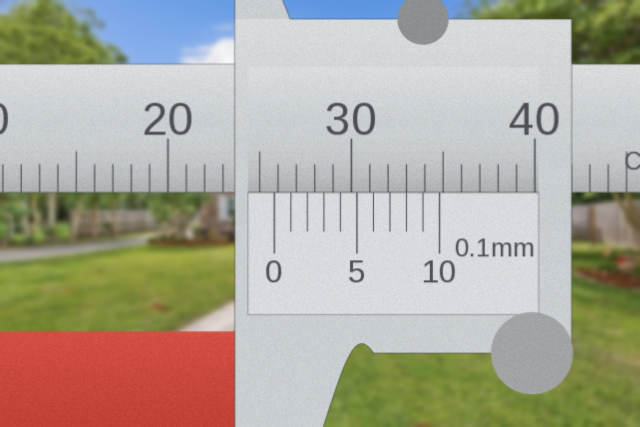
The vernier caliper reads 25.8 mm
